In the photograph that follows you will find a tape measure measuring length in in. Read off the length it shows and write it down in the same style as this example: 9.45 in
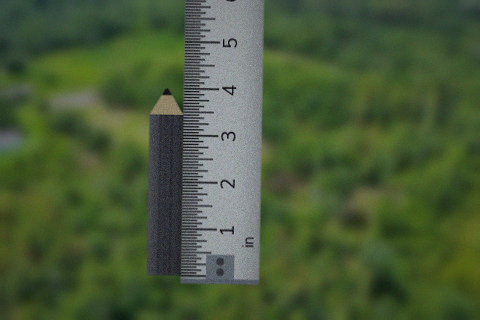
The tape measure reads 4 in
